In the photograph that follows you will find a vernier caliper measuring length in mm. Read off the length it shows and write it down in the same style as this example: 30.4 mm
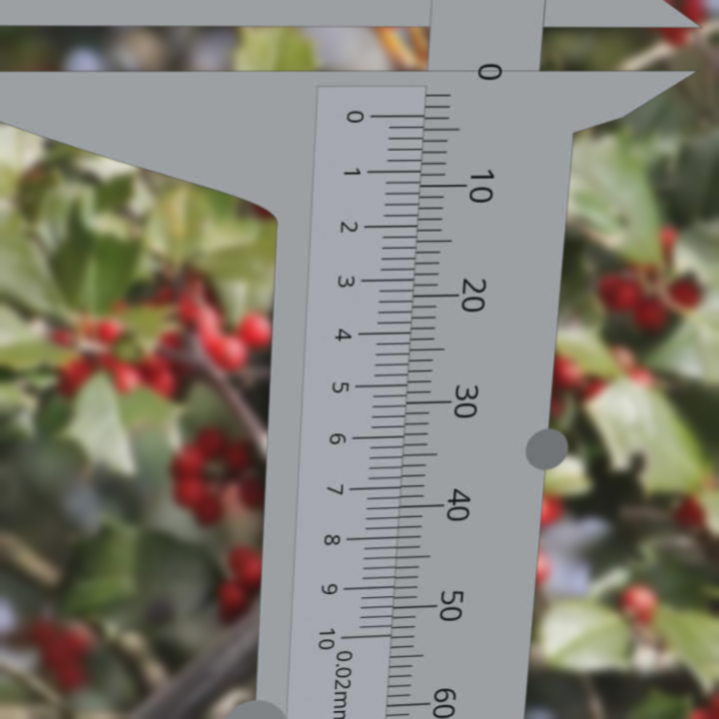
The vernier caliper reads 3.8 mm
